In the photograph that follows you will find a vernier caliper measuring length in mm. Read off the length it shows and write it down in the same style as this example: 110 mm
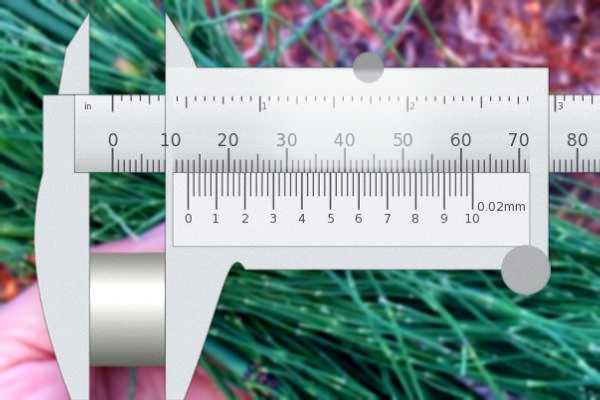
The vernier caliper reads 13.0 mm
